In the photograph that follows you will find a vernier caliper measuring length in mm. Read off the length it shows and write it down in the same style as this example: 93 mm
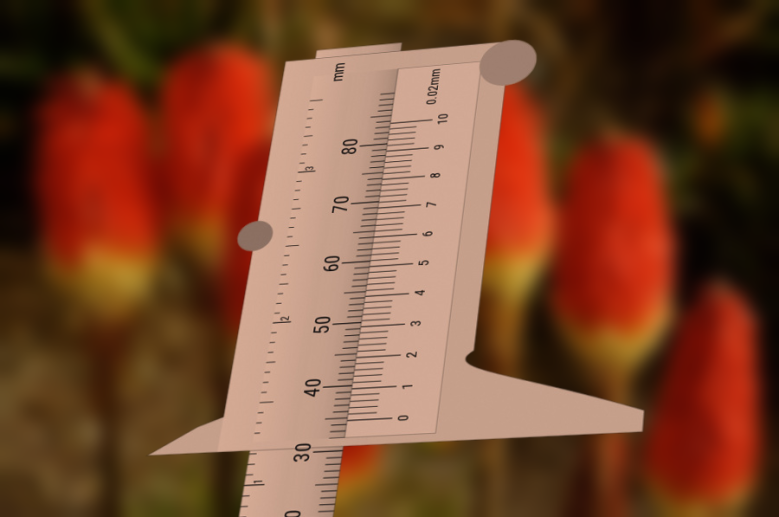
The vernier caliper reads 34.6 mm
